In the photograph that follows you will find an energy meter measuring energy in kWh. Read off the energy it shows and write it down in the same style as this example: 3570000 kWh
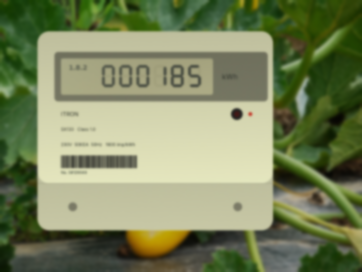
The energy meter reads 185 kWh
